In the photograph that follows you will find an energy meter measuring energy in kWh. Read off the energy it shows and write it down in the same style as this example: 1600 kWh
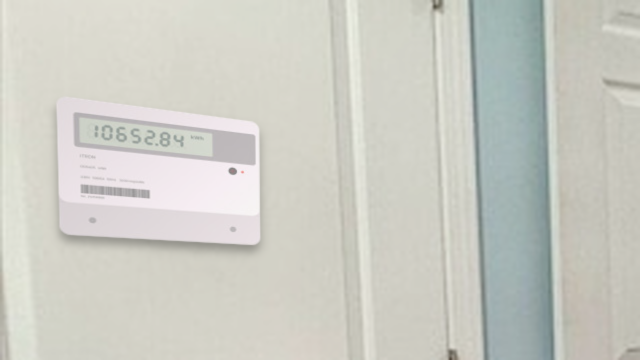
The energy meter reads 10652.84 kWh
